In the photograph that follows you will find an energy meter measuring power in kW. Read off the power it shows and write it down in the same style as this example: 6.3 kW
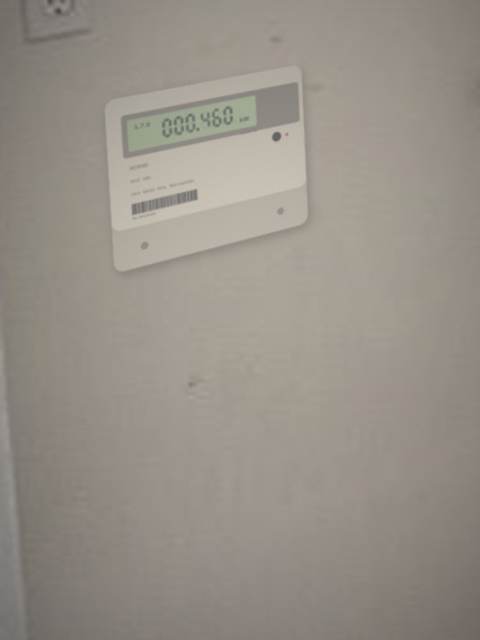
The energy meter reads 0.460 kW
